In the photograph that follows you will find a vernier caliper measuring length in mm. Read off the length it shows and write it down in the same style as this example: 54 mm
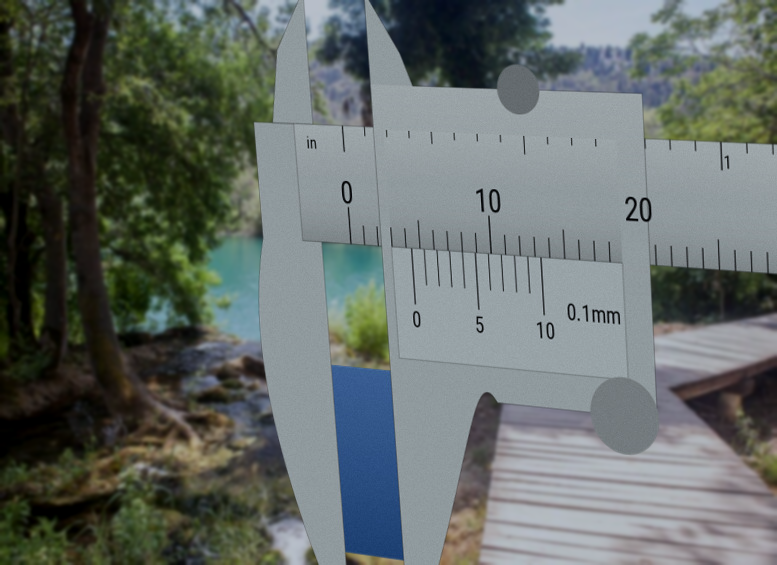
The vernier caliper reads 4.4 mm
